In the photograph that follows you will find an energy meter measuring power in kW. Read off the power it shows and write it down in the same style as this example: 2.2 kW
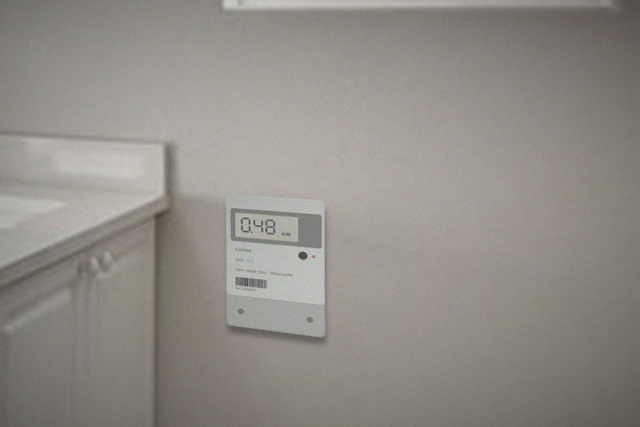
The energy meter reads 0.48 kW
